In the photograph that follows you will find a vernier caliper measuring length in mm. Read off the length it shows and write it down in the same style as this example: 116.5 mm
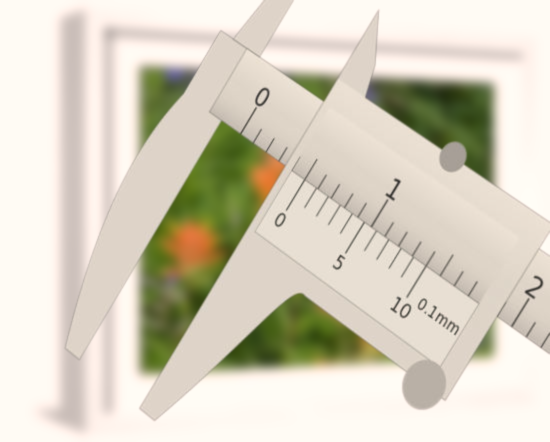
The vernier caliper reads 5.0 mm
